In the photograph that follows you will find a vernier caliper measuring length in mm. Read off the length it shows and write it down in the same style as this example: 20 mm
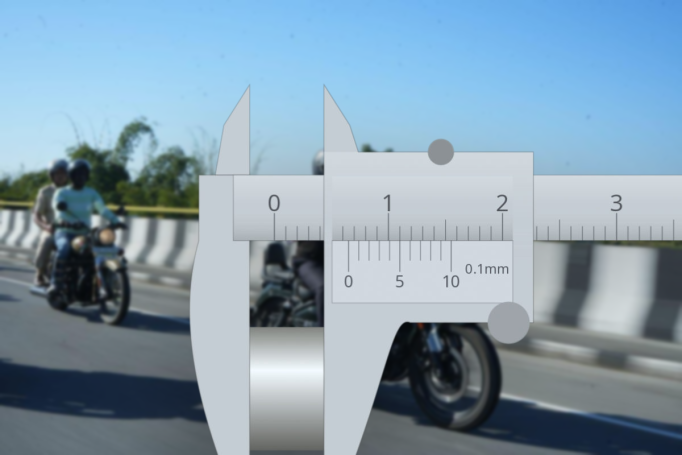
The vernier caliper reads 6.5 mm
